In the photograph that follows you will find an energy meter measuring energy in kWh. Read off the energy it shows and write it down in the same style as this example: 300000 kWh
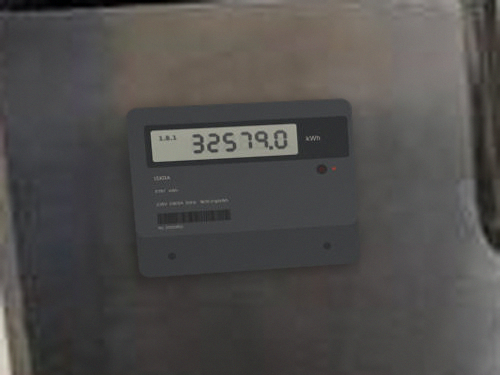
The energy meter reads 32579.0 kWh
